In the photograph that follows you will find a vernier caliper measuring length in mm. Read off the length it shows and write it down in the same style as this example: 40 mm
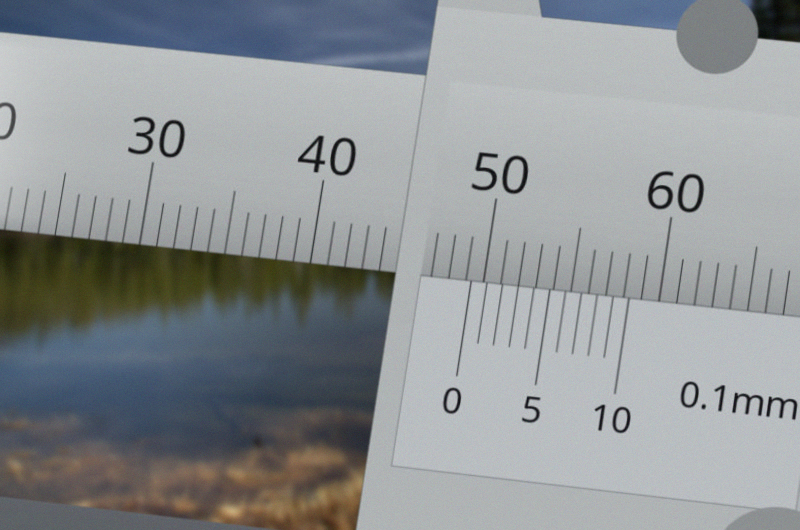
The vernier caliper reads 49.3 mm
